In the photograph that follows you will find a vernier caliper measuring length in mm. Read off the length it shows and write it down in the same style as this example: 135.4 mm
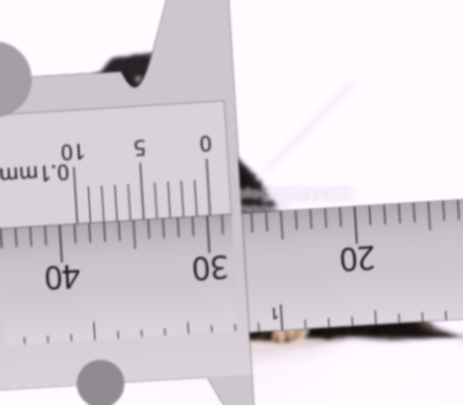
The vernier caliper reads 29.8 mm
